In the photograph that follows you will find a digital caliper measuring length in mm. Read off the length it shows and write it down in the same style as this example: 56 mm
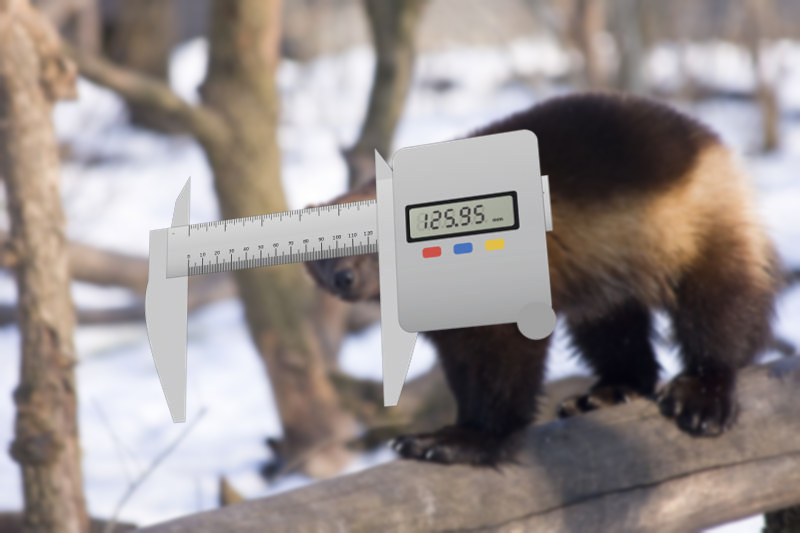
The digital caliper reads 125.95 mm
